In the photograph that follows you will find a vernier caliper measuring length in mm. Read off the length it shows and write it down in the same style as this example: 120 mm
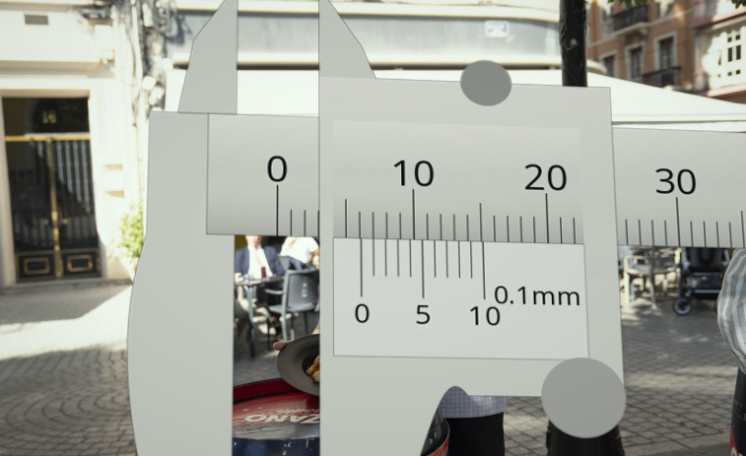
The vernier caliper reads 6.1 mm
